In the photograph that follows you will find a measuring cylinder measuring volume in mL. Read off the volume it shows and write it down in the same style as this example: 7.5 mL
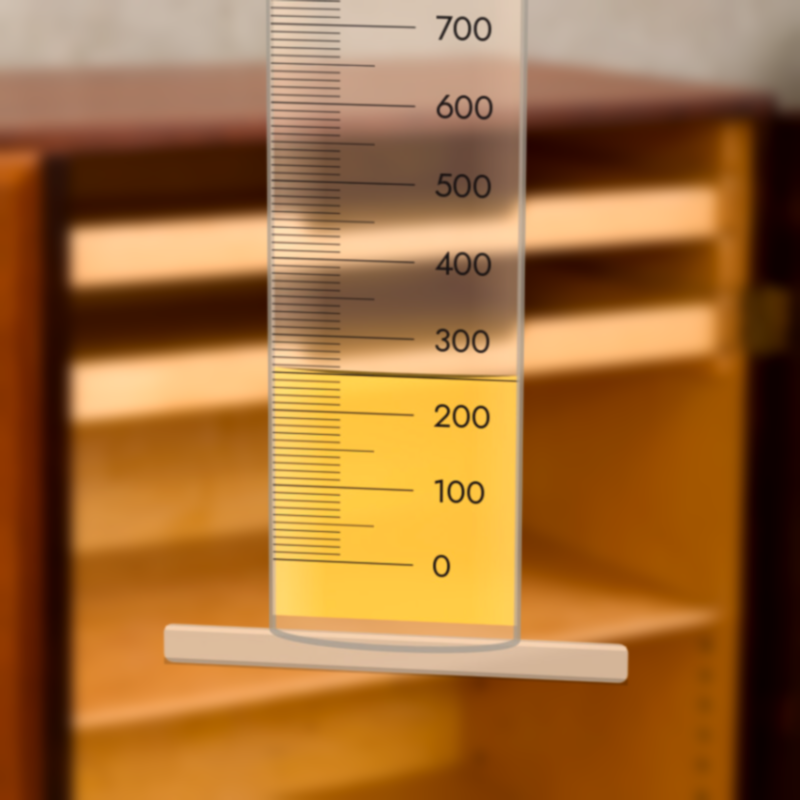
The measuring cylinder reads 250 mL
